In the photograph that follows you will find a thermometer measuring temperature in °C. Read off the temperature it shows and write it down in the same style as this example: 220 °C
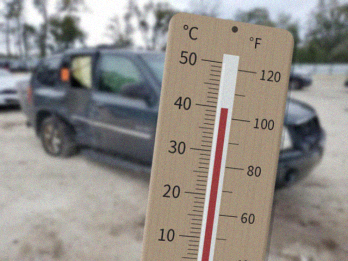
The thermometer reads 40 °C
